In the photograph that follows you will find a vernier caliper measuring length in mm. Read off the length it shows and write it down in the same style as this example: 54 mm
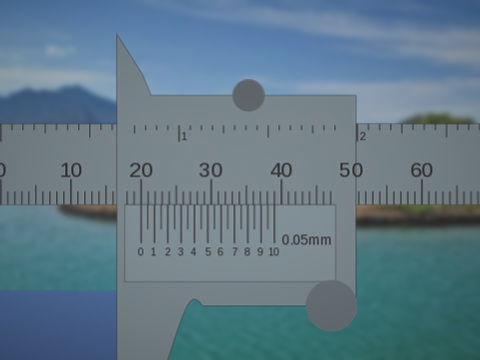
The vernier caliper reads 20.0 mm
